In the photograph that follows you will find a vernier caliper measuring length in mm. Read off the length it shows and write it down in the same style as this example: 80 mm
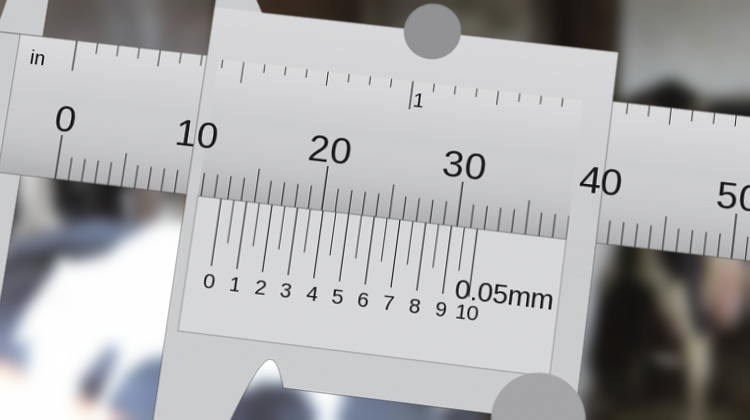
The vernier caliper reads 12.5 mm
